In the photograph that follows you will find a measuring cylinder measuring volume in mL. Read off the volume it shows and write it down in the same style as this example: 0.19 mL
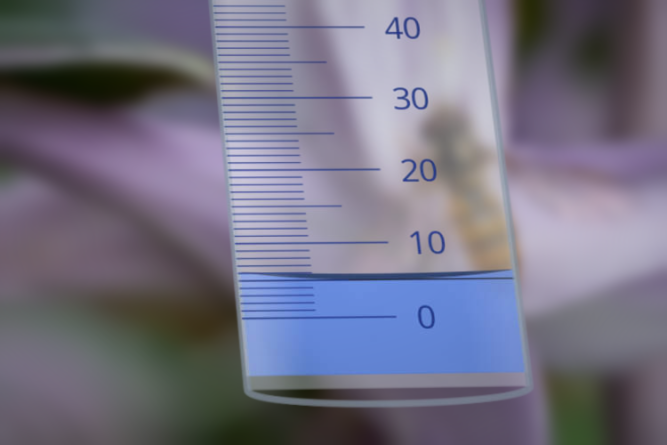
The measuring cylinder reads 5 mL
